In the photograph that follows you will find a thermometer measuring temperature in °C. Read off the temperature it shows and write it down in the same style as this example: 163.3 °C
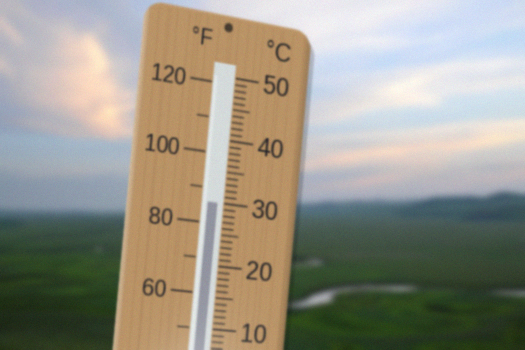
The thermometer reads 30 °C
